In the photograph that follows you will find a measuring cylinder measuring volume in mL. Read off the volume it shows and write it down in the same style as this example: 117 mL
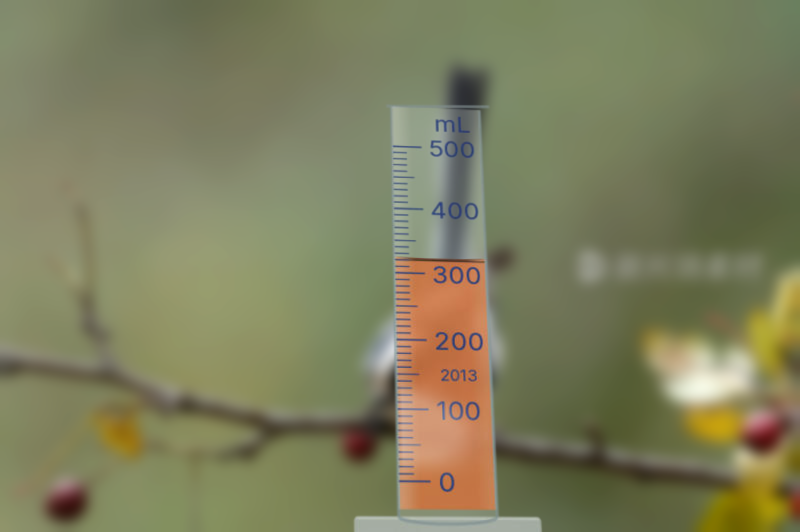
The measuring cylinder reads 320 mL
